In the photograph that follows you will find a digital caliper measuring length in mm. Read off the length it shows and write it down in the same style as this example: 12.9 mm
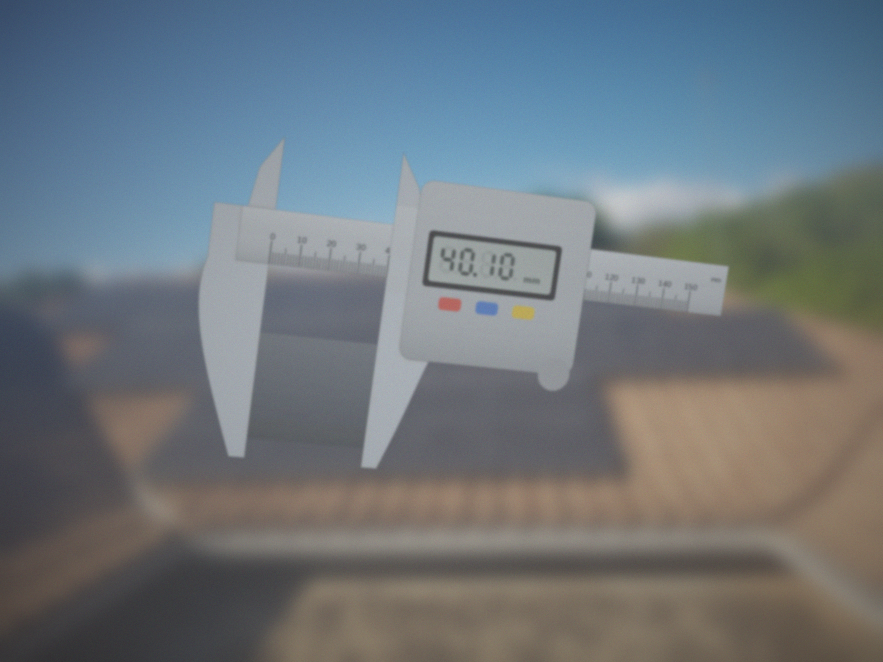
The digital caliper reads 40.10 mm
